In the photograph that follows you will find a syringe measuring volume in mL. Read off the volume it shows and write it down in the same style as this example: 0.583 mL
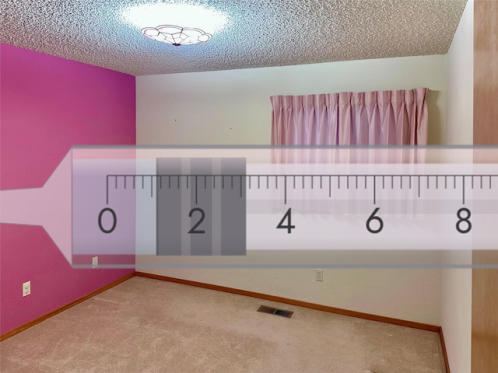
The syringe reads 1.1 mL
